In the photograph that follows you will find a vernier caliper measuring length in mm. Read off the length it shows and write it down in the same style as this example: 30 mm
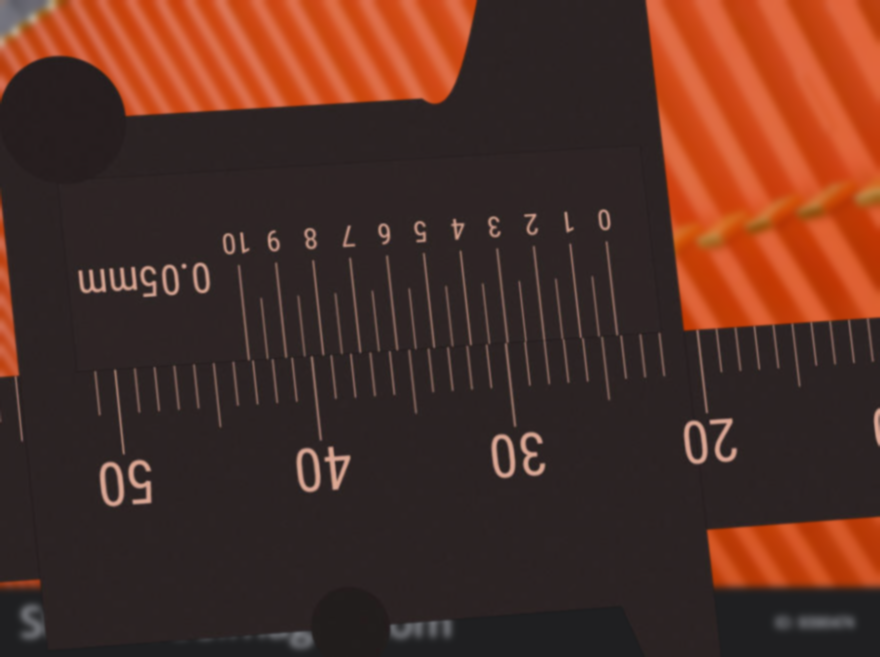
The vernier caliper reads 24.2 mm
